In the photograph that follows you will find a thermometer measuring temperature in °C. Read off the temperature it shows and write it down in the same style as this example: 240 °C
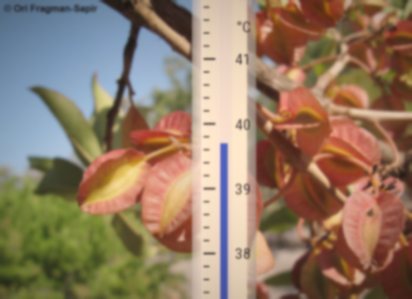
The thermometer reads 39.7 °C
